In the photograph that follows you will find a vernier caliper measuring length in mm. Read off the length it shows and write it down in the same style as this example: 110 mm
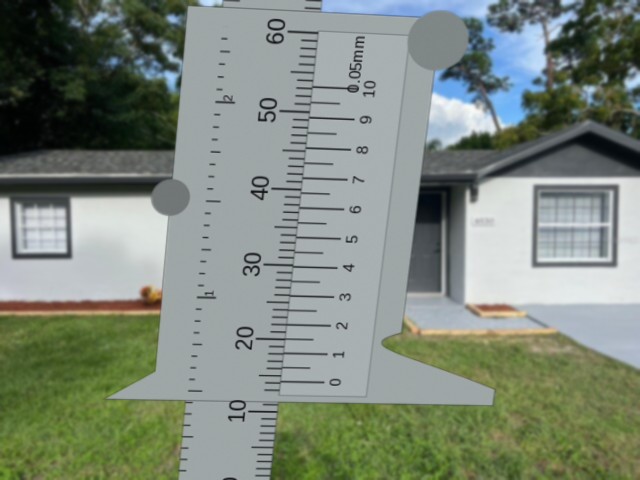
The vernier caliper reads 14.2 mm
